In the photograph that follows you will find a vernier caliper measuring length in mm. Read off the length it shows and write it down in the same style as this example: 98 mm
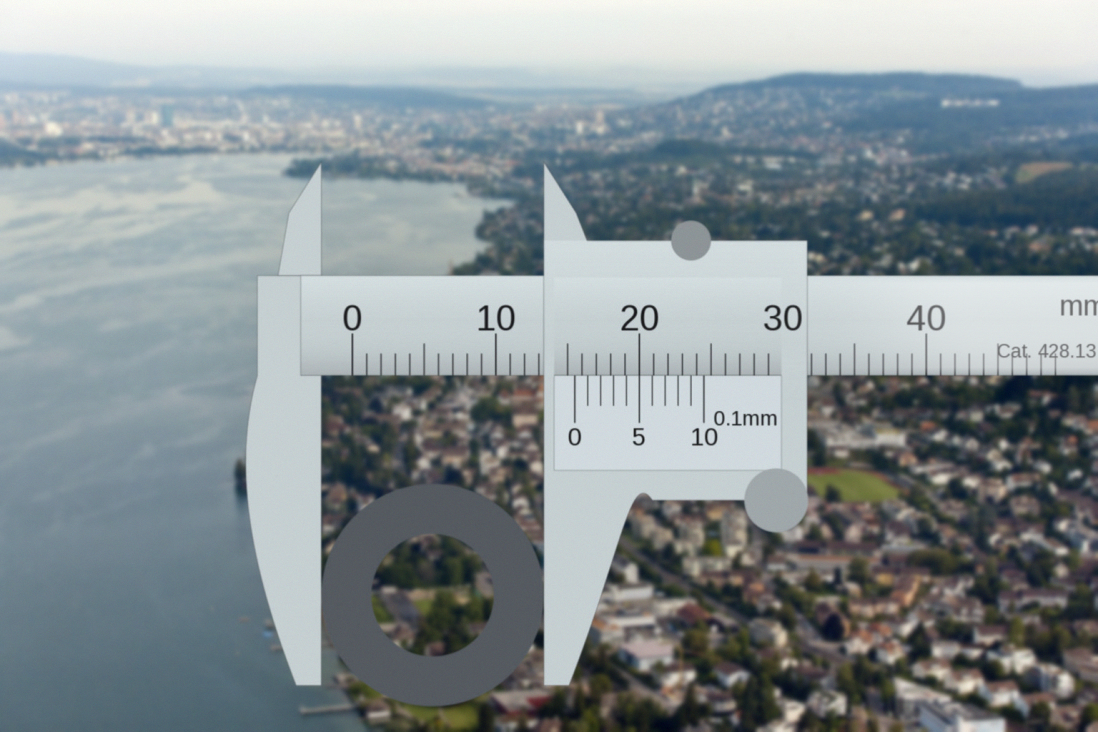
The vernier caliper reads 15.5 mm
